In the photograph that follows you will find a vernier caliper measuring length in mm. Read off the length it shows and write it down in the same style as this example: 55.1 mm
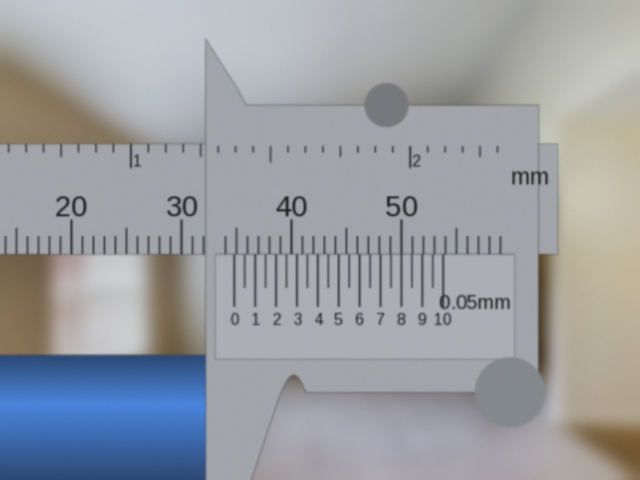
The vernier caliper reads 34.8 mm
